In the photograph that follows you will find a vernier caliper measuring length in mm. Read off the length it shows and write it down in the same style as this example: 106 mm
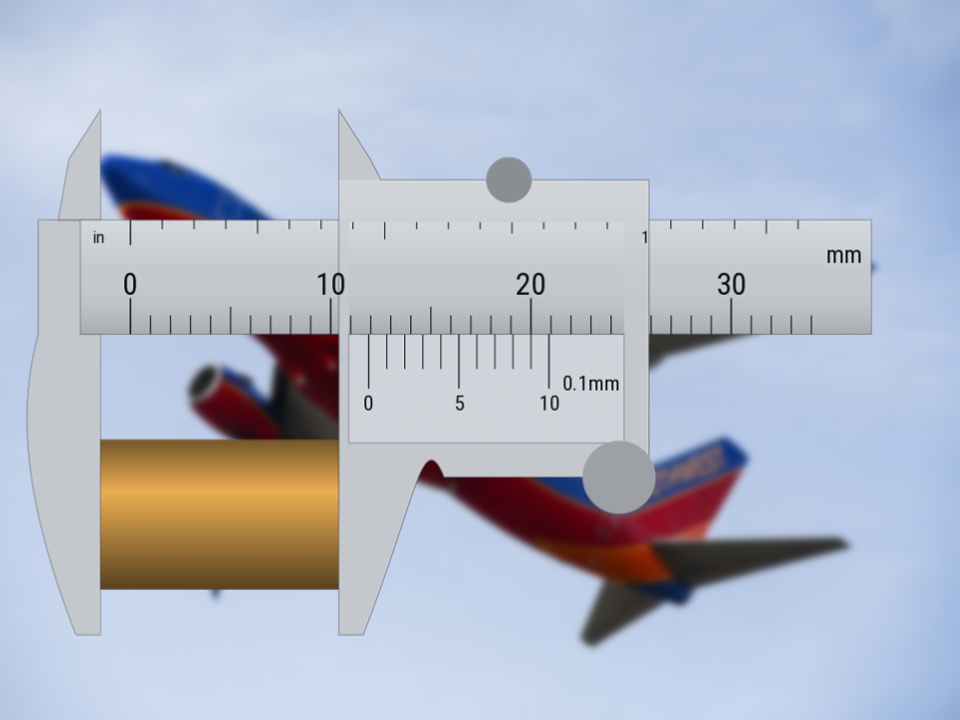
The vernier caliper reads 11.9 mm
